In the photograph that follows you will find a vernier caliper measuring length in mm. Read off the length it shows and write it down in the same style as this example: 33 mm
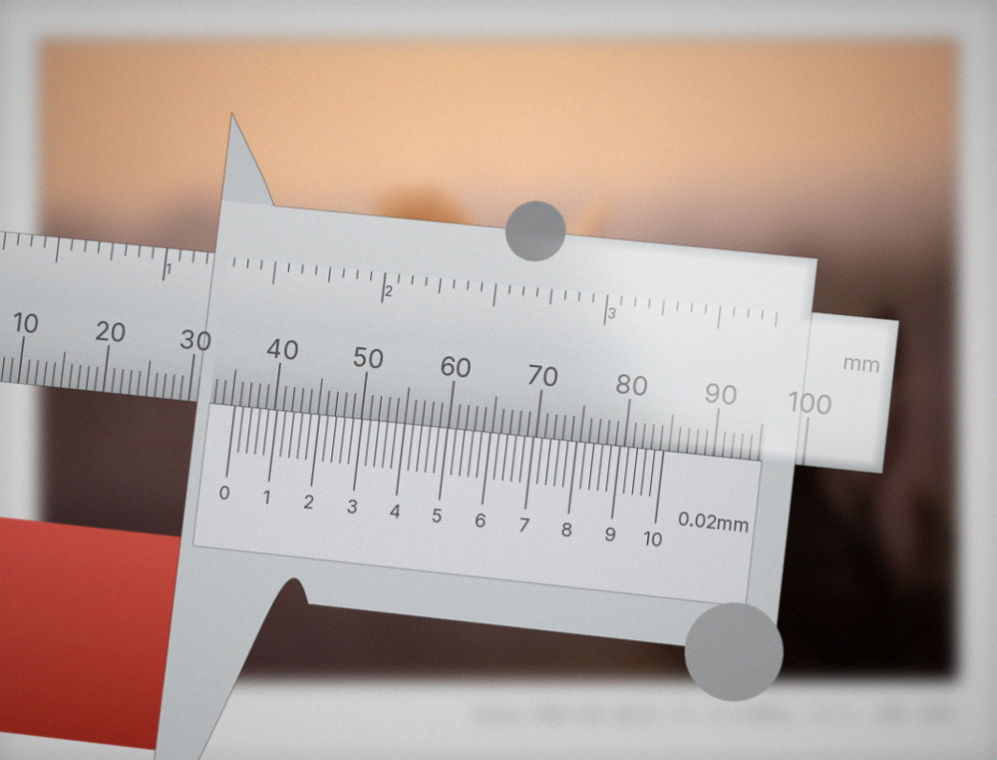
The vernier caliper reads 35.4 mm
